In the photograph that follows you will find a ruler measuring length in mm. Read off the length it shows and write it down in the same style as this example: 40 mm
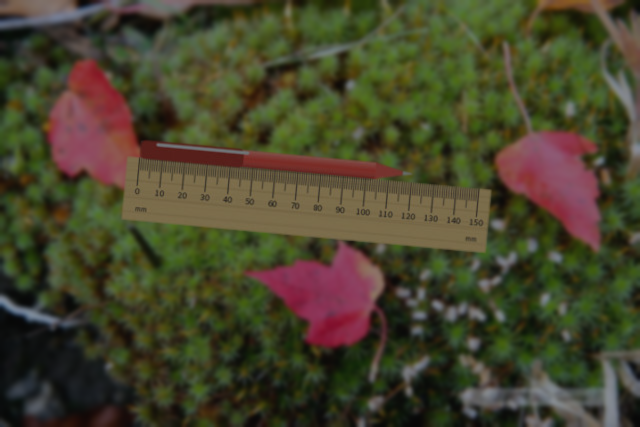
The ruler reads 120 mm
